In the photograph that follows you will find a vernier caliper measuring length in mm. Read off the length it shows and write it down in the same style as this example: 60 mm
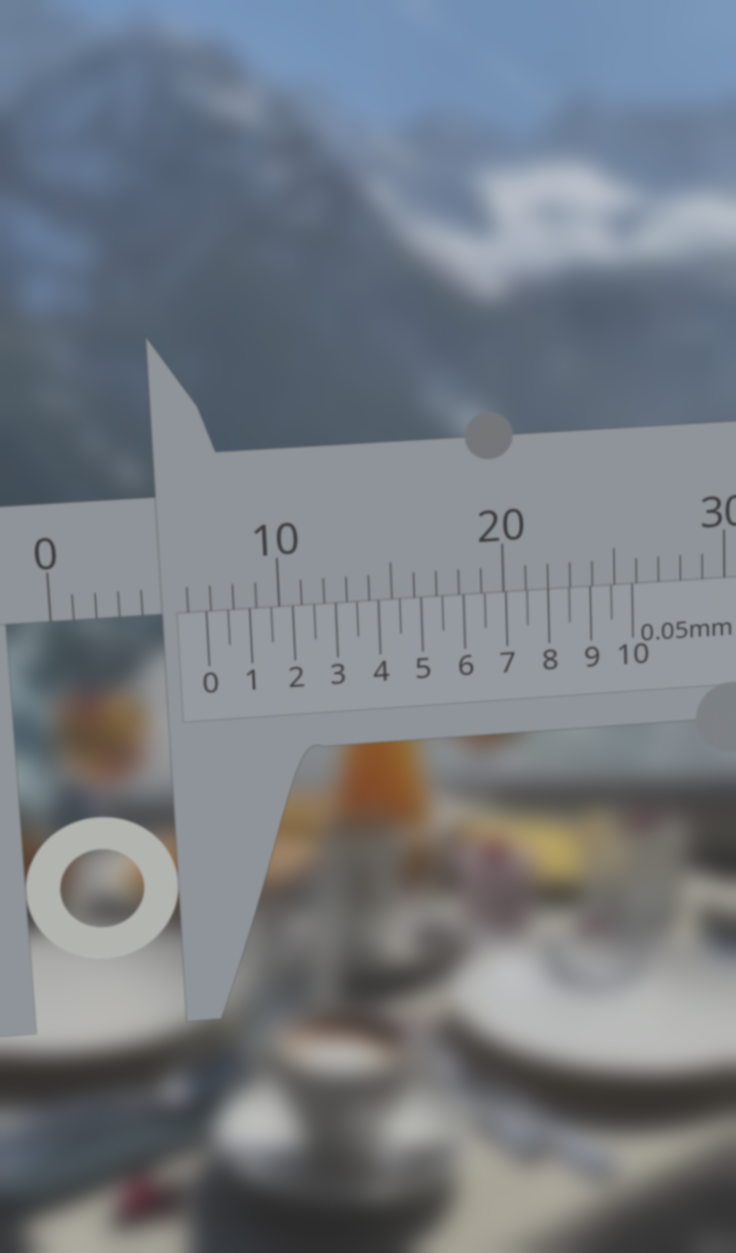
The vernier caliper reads 6.8 mm
